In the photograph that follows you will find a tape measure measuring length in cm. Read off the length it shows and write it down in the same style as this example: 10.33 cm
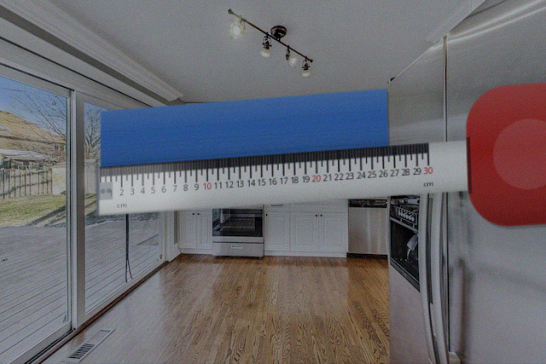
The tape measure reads 26.5 cm
